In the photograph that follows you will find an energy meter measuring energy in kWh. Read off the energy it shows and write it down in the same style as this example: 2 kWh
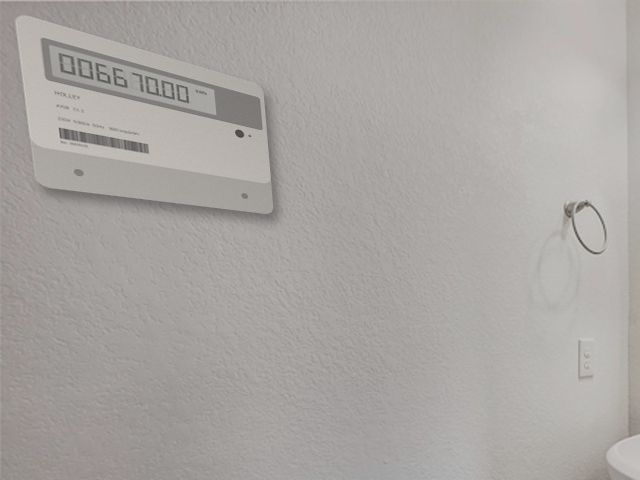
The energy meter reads 6670.00 kWh
